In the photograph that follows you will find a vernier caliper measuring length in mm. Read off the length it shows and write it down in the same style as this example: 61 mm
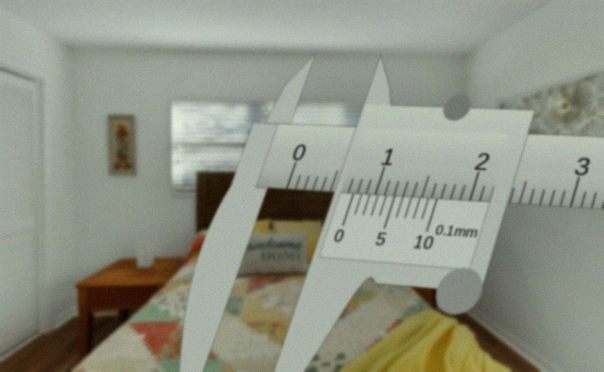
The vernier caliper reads 7.6 mm
